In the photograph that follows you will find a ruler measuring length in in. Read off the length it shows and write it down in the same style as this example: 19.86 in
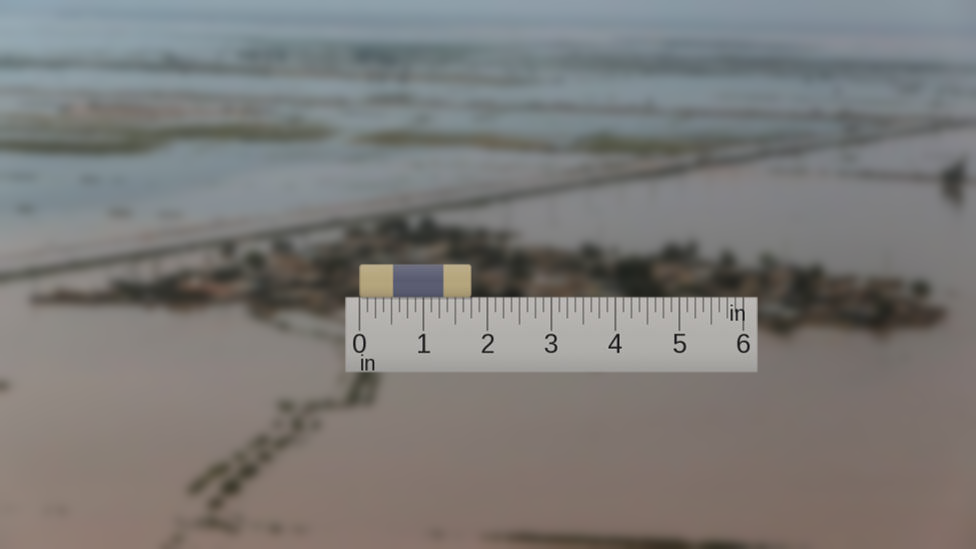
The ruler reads 1.75 in
